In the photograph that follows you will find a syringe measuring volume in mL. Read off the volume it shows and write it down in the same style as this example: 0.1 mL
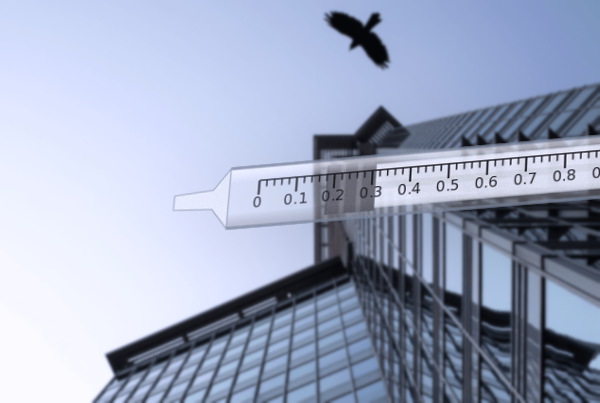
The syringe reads 0.18 mL
